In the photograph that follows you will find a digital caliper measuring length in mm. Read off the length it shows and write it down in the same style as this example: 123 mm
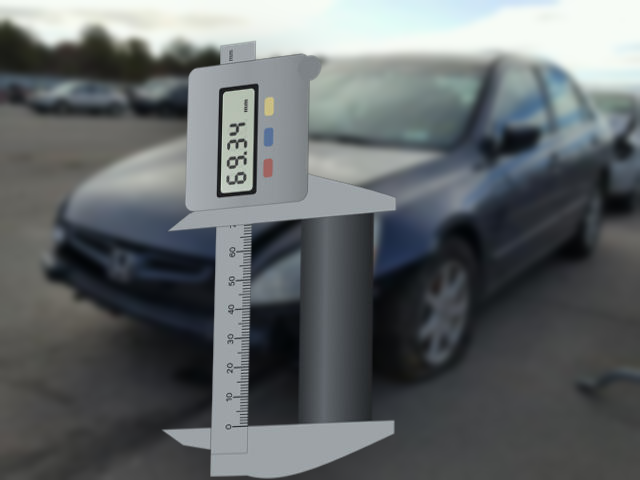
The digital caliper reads 69.34 mm
